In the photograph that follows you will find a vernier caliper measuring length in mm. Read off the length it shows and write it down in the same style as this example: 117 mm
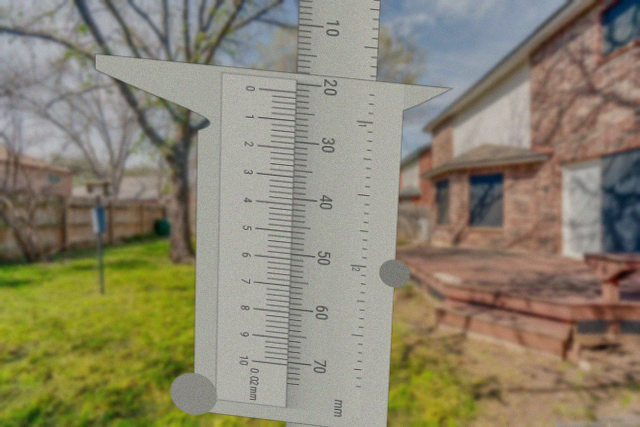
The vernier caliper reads 21.5 mm
